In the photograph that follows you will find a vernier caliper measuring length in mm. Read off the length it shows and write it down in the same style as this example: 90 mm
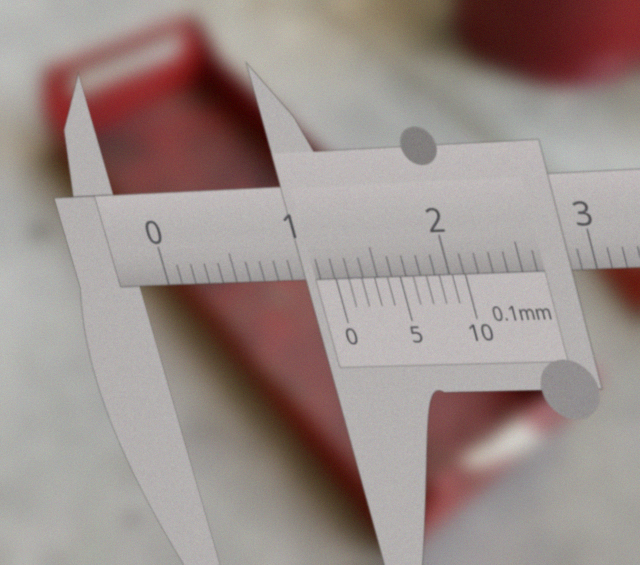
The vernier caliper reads 12.1 mm
